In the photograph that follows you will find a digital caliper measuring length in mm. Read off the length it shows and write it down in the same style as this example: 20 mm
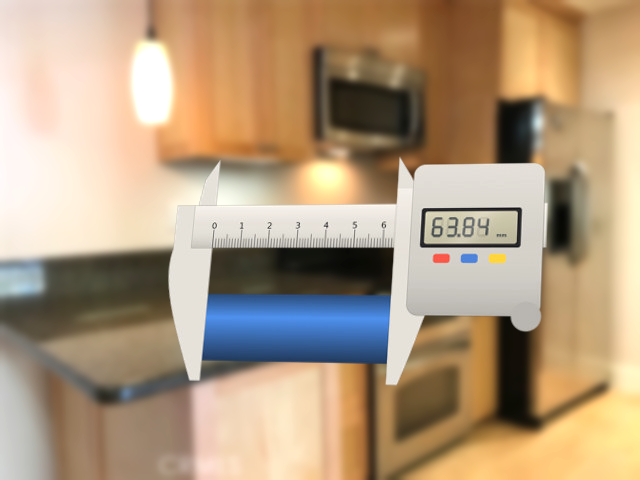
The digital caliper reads 63.84 mm
